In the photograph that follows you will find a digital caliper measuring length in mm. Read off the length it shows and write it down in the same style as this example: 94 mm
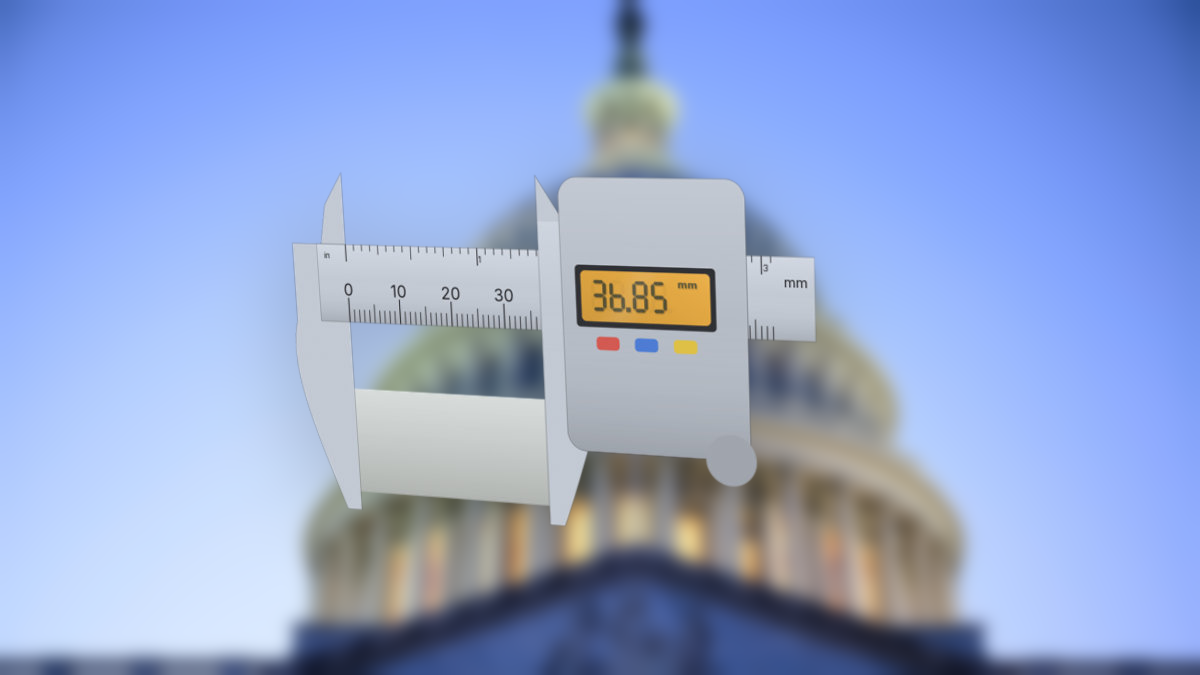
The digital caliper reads 36.85 mm
